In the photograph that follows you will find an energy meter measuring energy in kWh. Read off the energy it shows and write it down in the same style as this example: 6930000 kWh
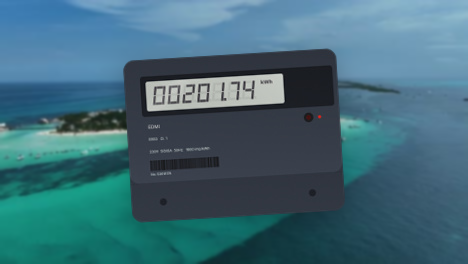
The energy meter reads 201.74 kWh
